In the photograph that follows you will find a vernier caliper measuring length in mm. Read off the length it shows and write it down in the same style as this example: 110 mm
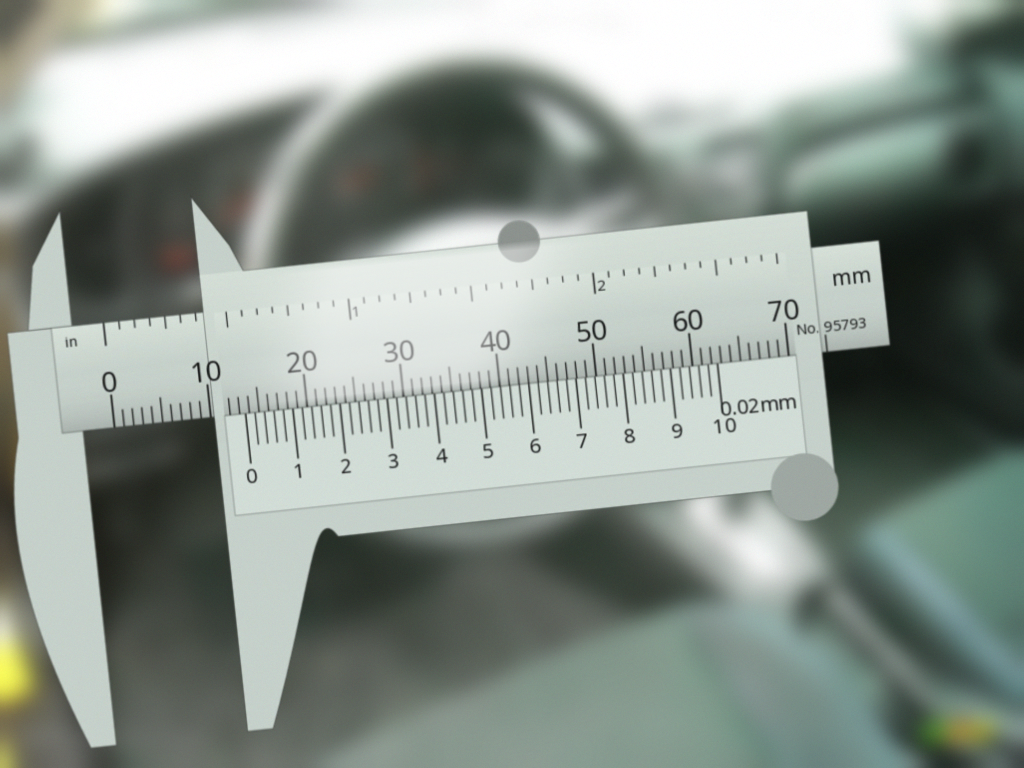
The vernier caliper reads 13.6 mm
